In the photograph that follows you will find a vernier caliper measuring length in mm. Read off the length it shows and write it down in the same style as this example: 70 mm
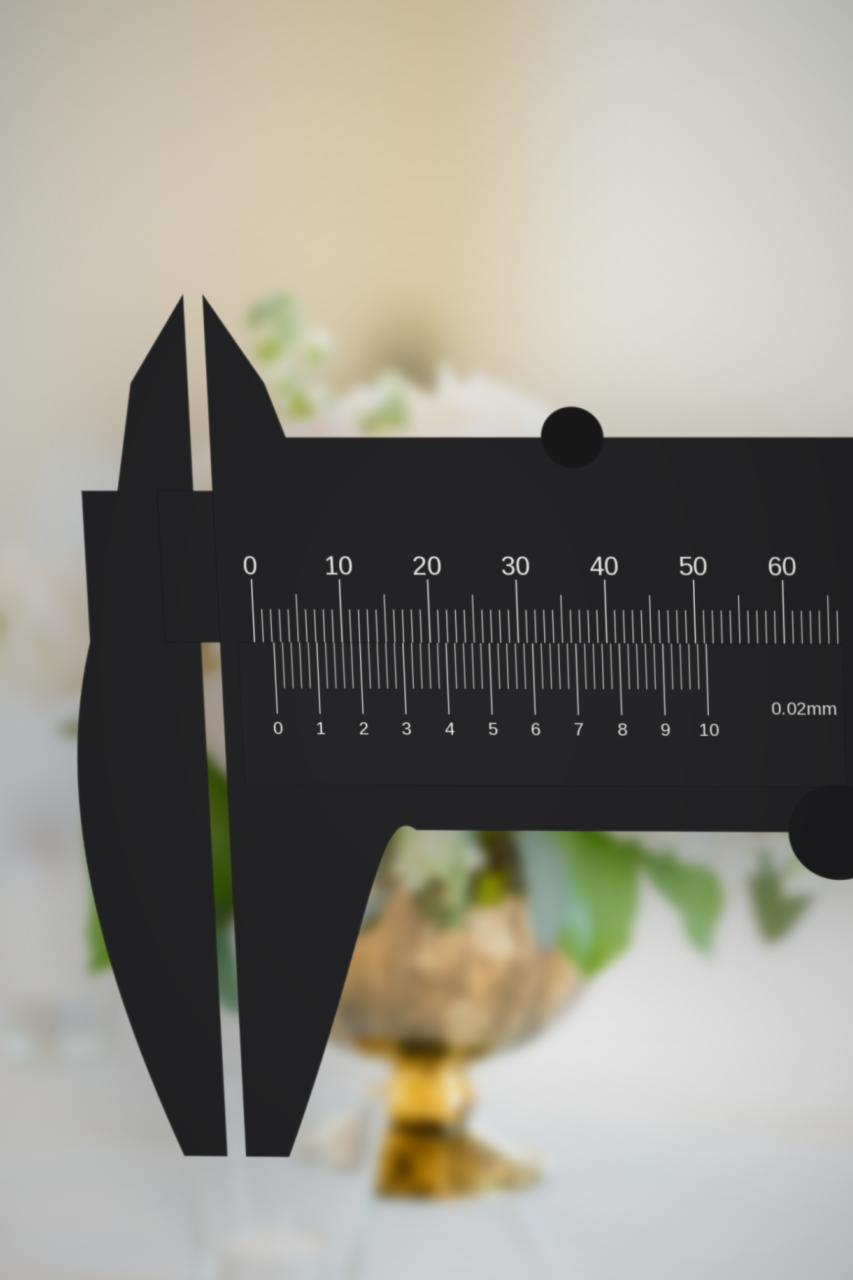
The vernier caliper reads 2.2 mm
